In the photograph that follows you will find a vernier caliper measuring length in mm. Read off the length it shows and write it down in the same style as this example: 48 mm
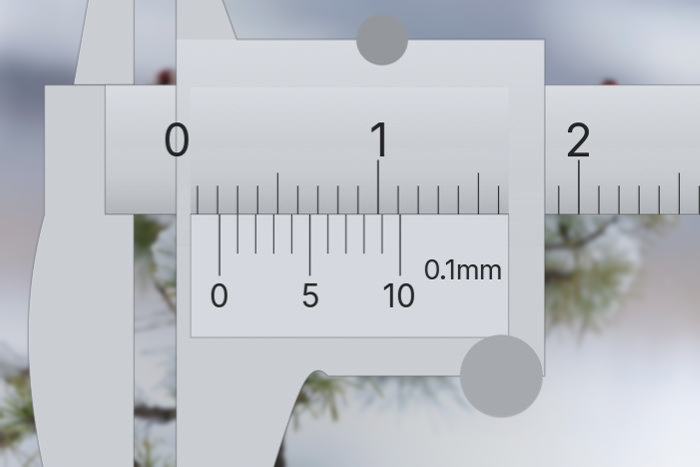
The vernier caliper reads 2.1 mm
